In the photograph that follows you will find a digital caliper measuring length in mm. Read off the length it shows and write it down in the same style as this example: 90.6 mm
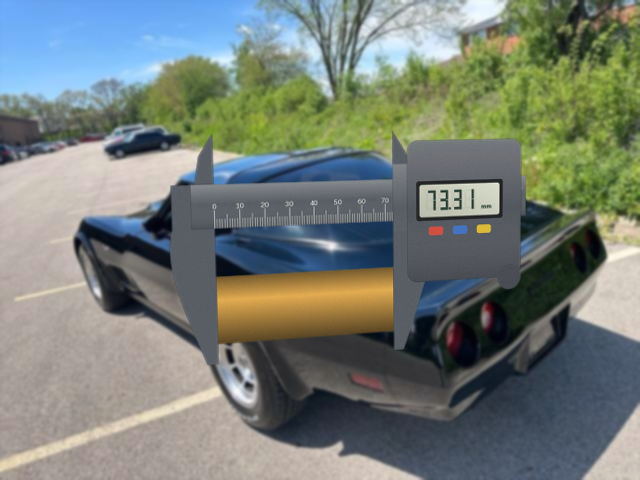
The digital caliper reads 73.31 mm
